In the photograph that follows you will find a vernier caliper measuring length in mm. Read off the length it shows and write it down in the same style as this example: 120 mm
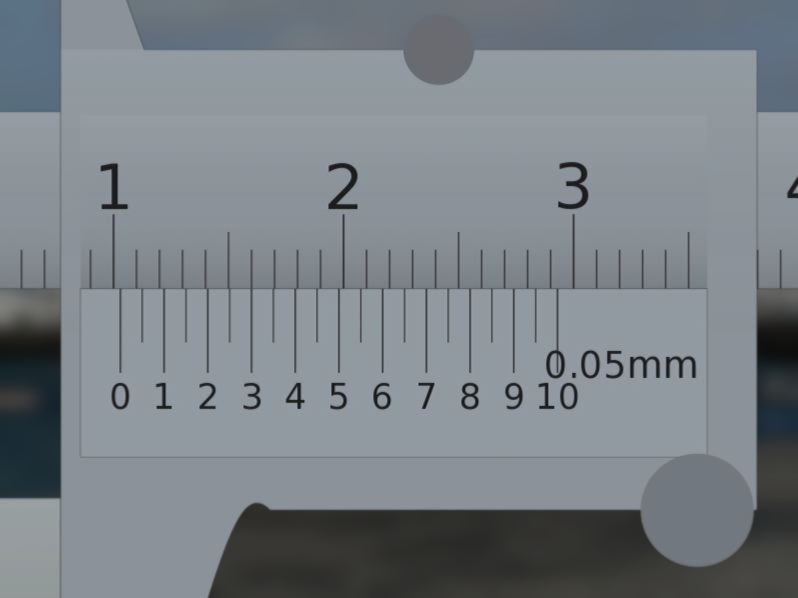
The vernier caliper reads 10.3 mm
